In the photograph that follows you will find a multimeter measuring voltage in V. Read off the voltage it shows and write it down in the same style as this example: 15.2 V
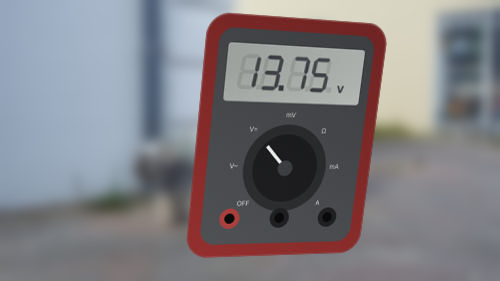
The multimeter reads 13.75 V
